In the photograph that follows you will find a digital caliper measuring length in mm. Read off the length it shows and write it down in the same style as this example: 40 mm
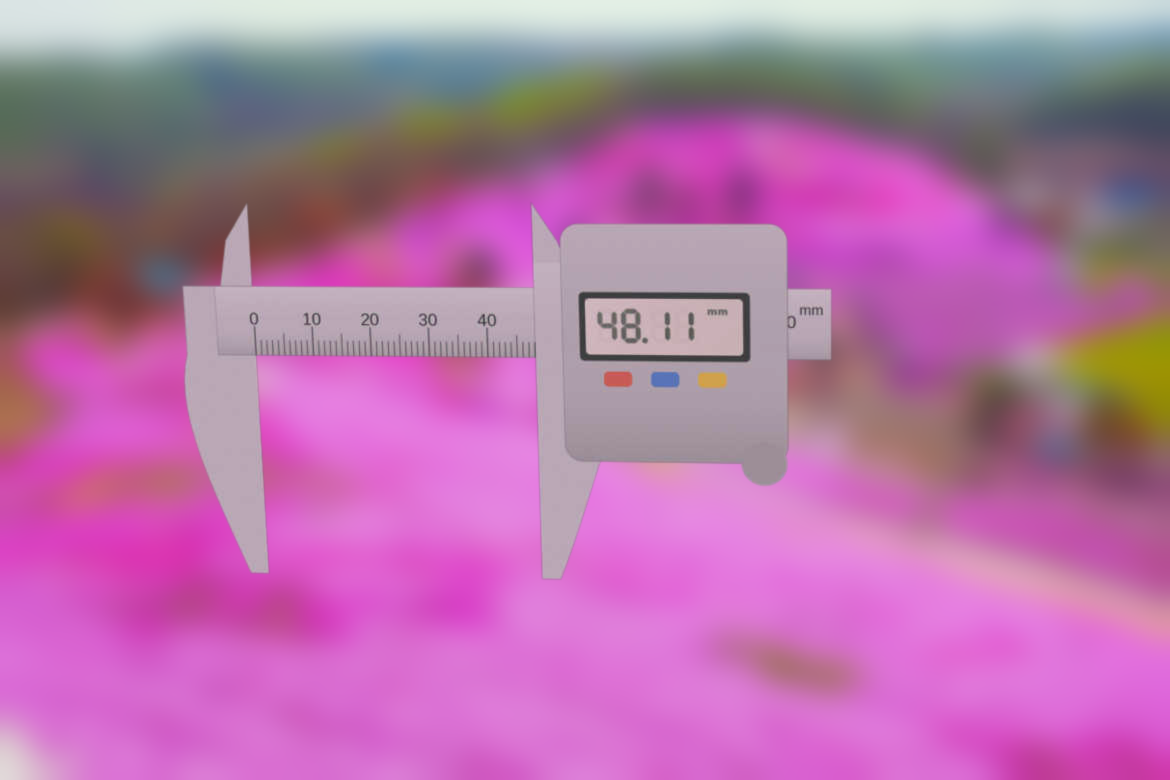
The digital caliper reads 48.11 mm
